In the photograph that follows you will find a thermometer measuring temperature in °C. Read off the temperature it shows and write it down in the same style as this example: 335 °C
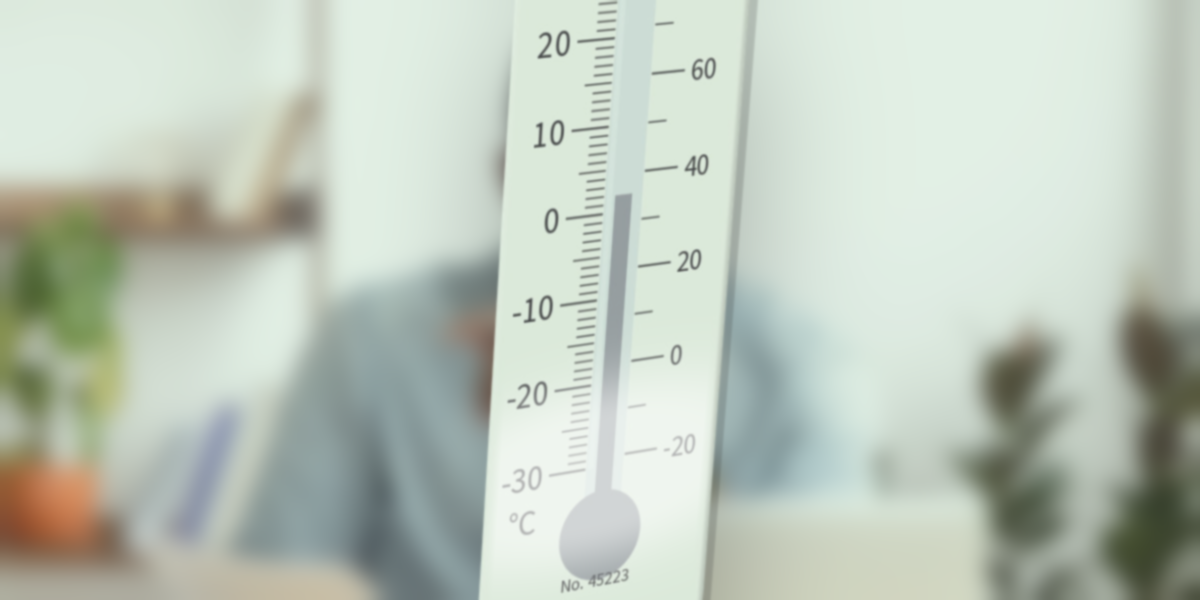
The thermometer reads 2 °C
